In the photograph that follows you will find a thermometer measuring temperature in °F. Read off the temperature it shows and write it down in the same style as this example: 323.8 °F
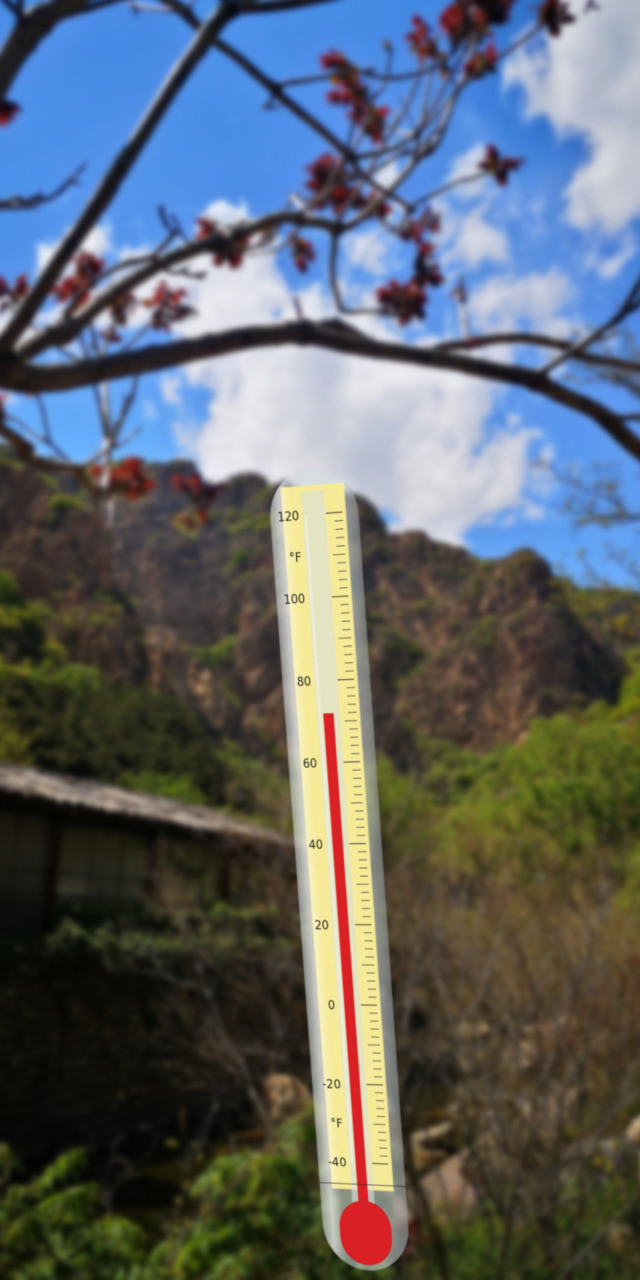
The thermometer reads 72 °F
